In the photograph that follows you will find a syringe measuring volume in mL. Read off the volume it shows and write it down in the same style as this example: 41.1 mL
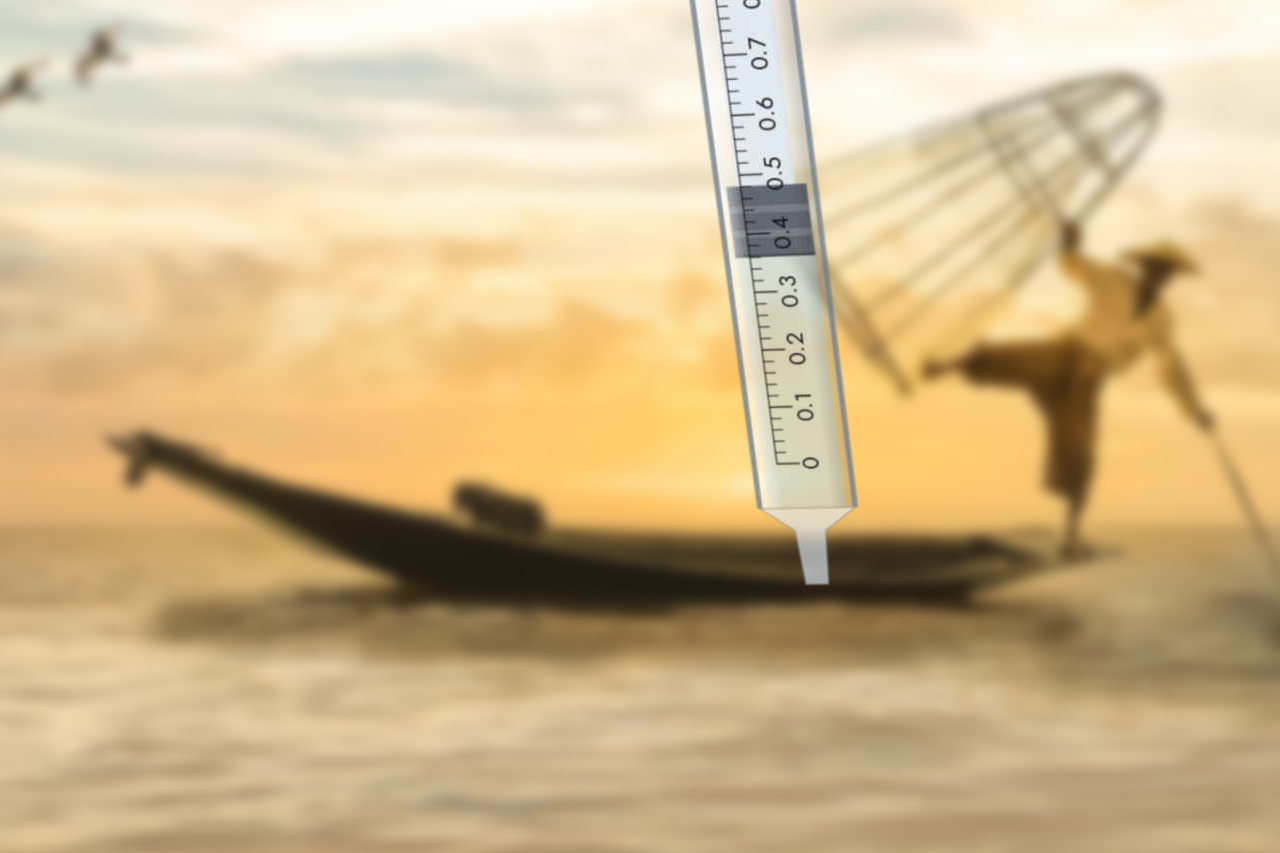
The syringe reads 0.36 mL
